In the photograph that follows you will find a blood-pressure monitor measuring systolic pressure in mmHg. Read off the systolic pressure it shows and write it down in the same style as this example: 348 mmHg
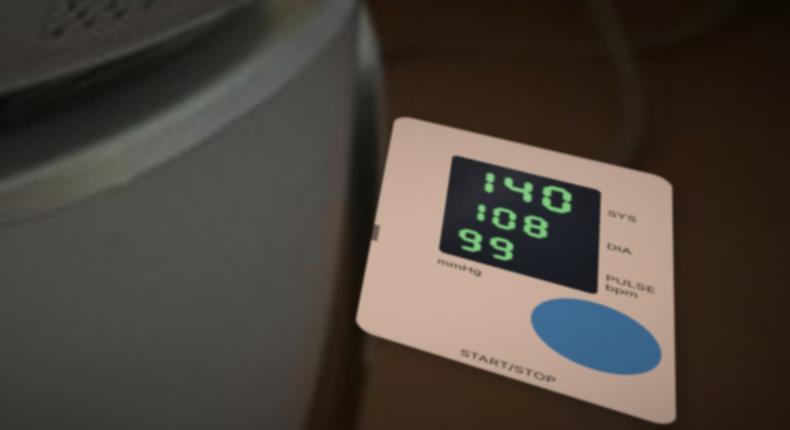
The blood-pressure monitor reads 140 mmHg
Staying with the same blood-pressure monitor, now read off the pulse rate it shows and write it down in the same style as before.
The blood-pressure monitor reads 99 bpm
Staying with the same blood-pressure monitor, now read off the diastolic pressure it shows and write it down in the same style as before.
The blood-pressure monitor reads 108 mmHg
